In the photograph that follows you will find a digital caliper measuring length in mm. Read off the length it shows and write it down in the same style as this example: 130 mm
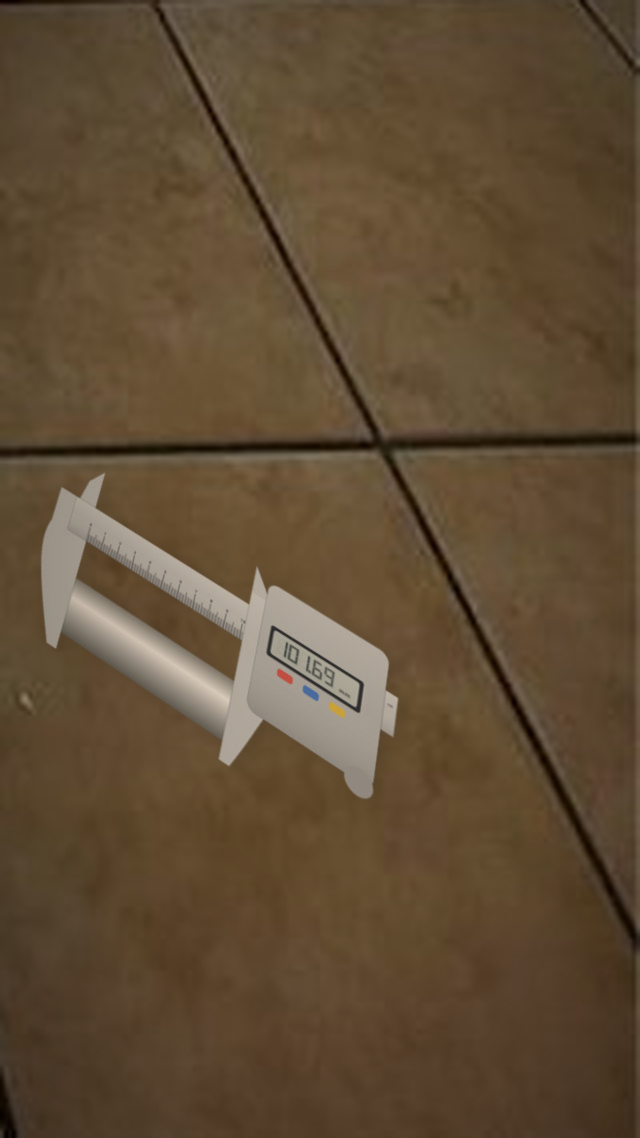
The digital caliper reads 101.69 mm
